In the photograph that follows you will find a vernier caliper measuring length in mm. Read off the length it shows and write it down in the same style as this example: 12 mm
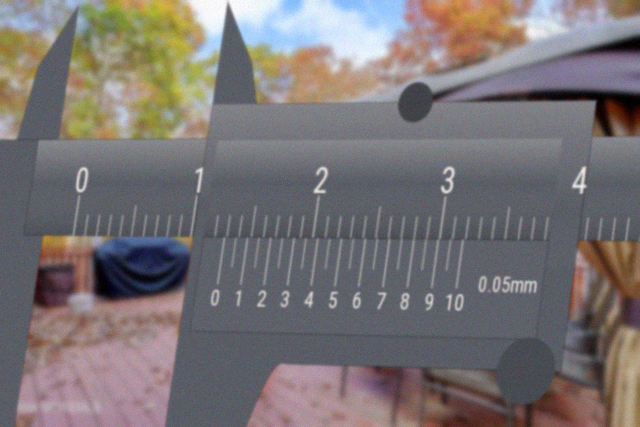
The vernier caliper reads 12.8 mm
